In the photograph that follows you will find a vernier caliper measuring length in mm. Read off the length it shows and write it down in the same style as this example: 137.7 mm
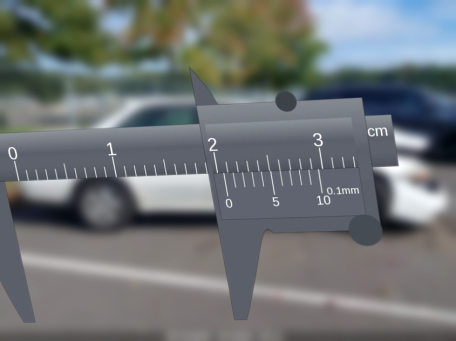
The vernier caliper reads 20.6 mm
